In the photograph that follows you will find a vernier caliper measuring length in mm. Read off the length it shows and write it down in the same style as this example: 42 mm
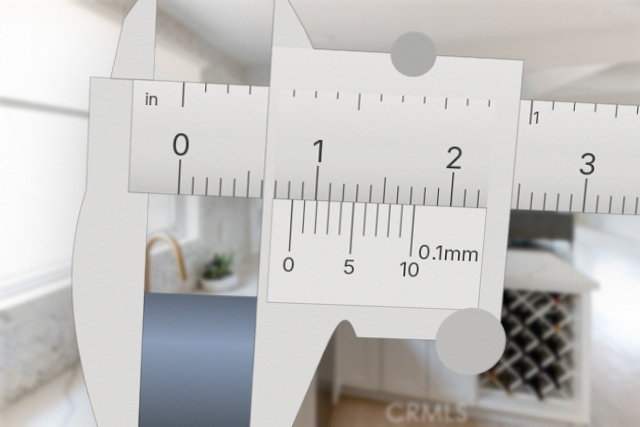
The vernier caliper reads 8.3 mm
